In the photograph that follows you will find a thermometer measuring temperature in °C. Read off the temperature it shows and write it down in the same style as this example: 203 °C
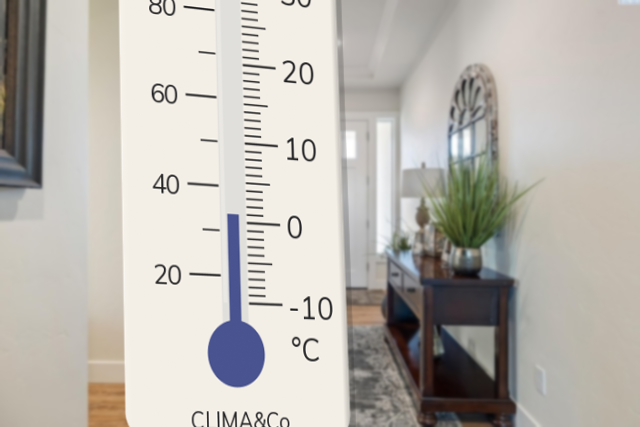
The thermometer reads 1 °C
